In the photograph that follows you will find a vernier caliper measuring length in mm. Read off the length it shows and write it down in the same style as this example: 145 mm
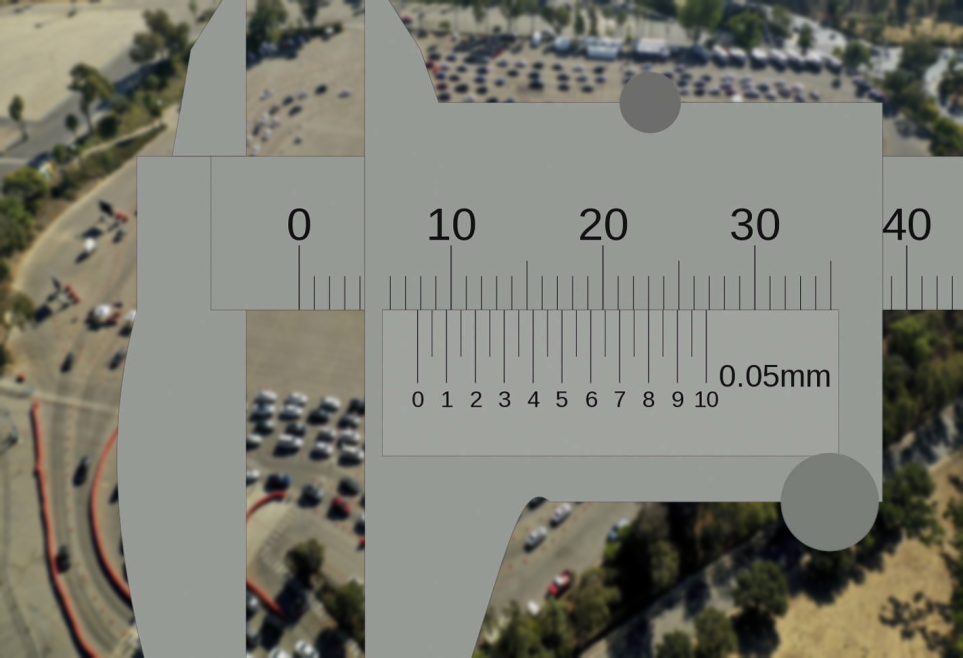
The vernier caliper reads 7.8 mm
